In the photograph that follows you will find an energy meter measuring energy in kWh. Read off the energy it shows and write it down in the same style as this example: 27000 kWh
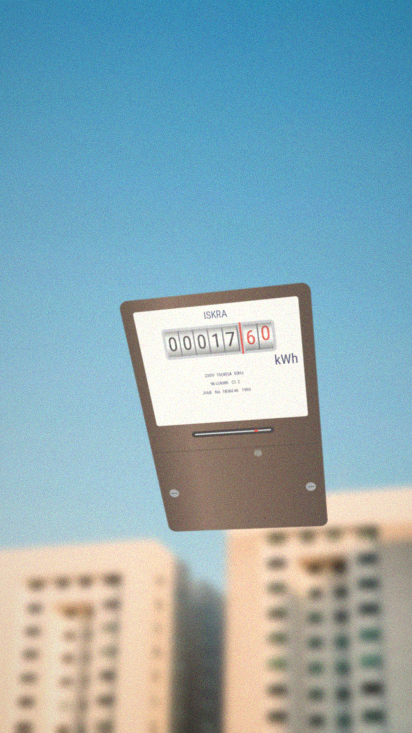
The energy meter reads 17.60 kWh
